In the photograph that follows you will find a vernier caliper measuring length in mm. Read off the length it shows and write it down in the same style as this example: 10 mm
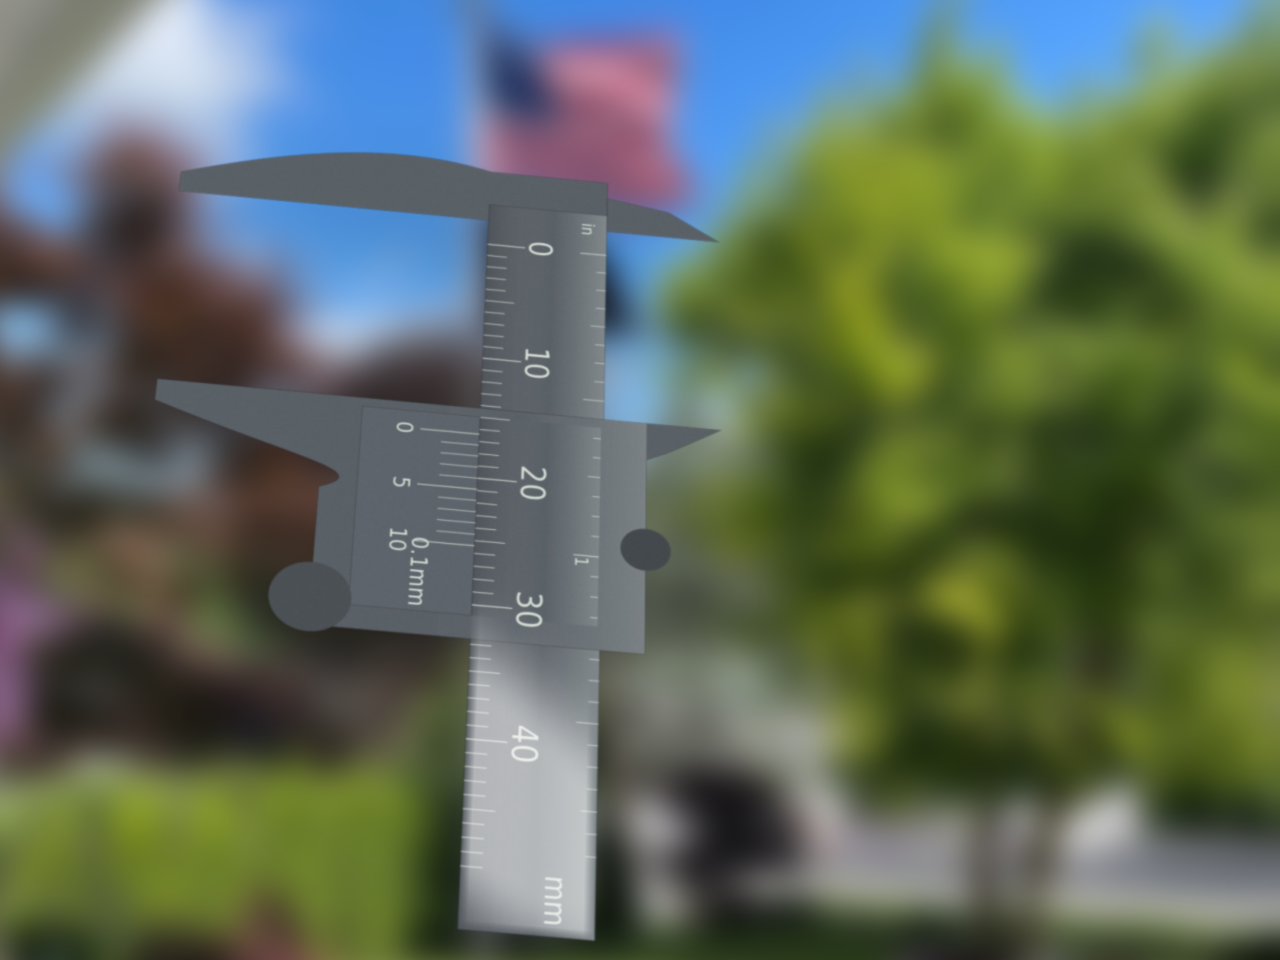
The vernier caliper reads 16.4 mm
